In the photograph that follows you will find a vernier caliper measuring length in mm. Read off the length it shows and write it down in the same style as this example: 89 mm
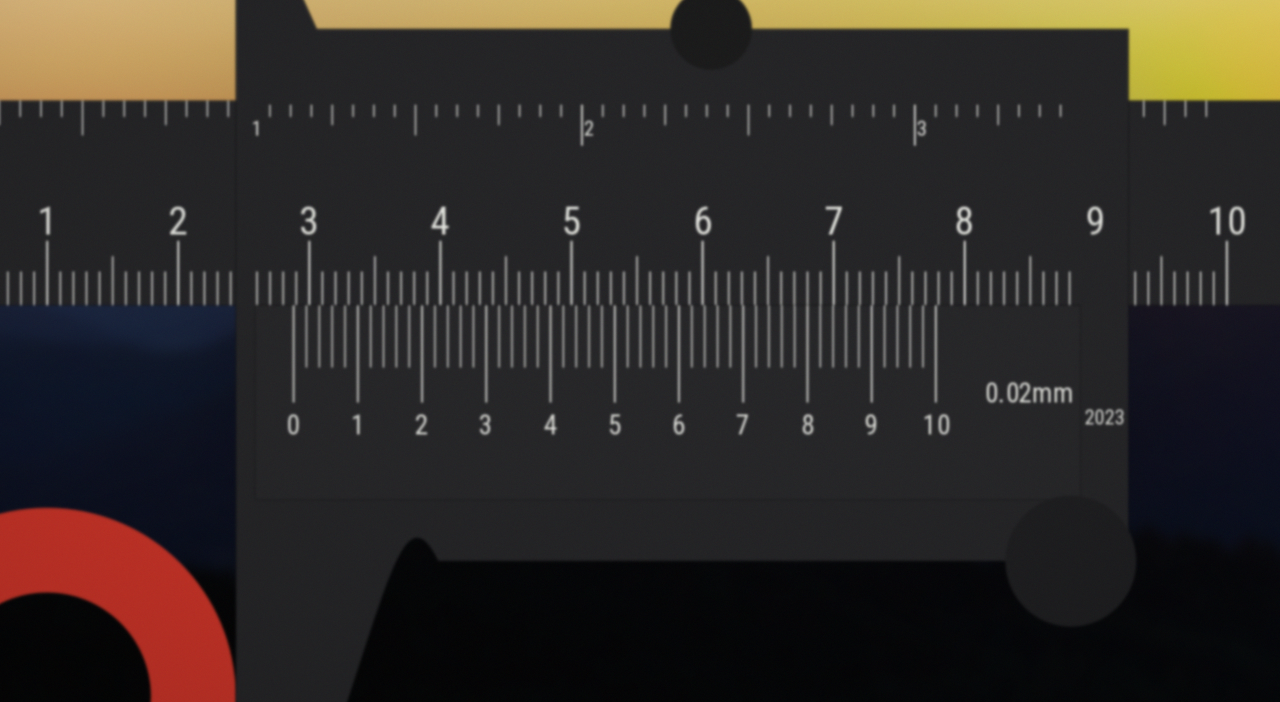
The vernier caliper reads 28.8 mm
